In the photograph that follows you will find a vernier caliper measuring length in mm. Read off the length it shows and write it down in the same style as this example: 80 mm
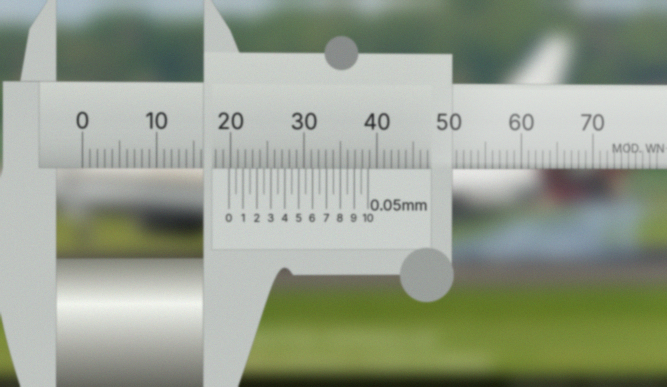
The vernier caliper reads 19.8 mm
